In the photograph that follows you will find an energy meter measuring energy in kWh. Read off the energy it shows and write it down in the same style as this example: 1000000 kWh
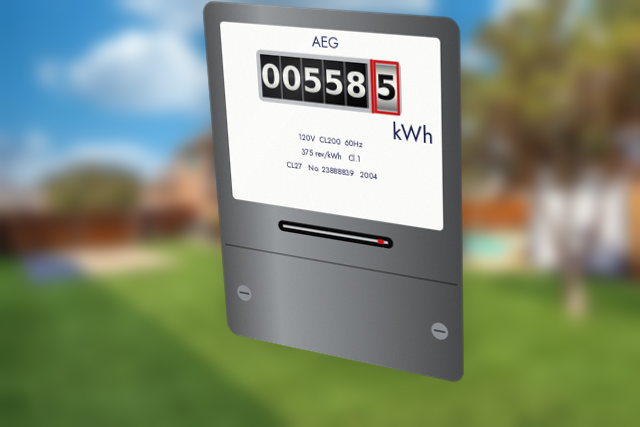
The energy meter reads 558.5 kWh
